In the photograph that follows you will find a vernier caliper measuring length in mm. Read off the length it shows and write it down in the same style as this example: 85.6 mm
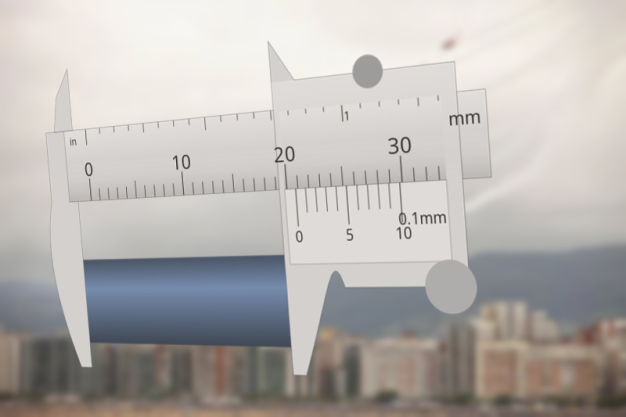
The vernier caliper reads 20.8 mm
